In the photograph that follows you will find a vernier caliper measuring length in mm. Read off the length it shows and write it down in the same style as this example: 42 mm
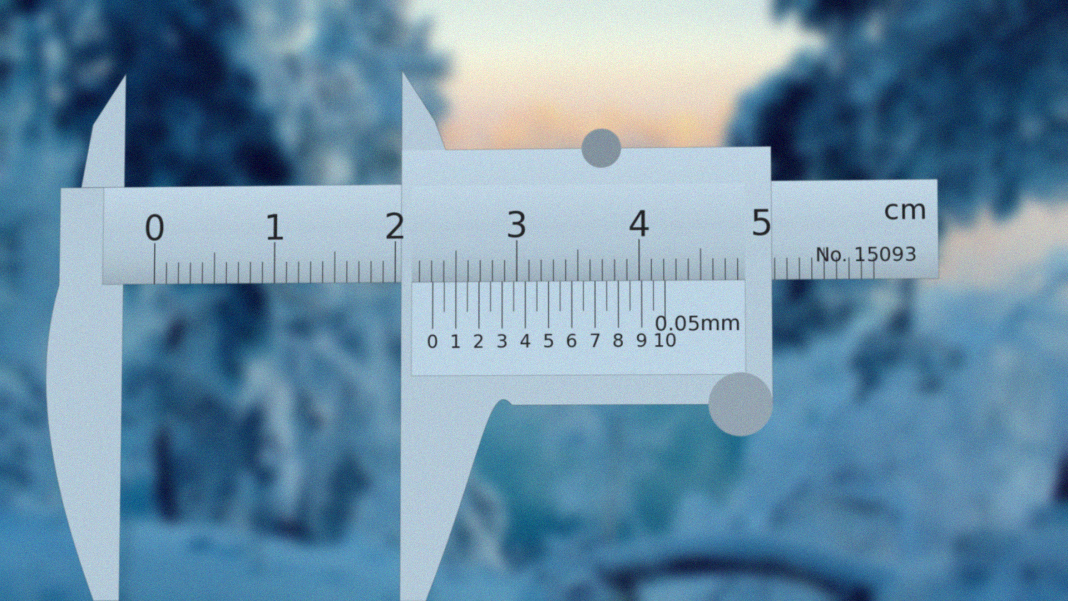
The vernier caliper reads 23.1 mm
